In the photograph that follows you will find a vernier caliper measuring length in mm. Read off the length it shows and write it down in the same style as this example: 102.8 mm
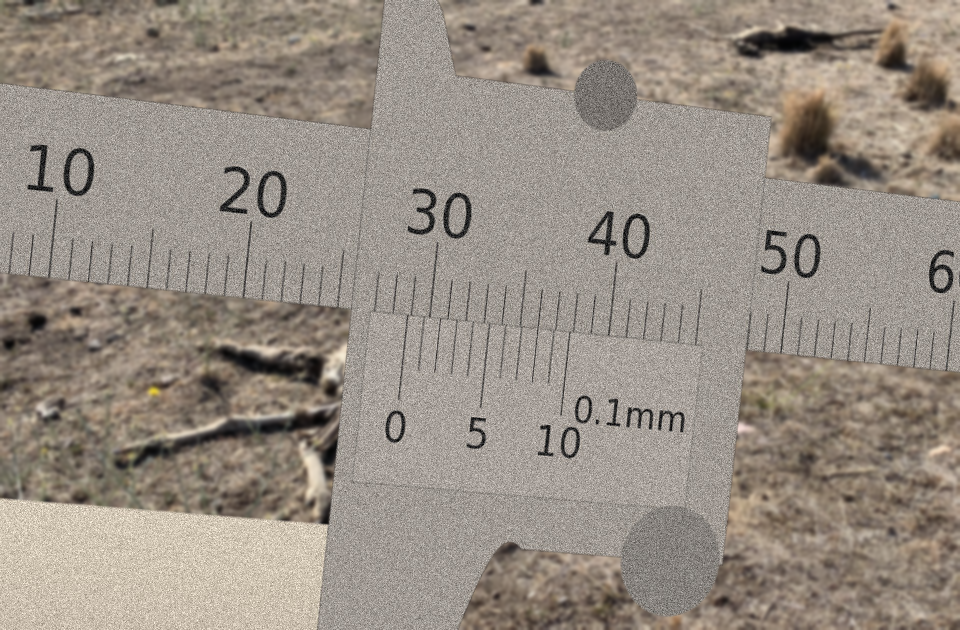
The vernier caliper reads 28.8 mm
